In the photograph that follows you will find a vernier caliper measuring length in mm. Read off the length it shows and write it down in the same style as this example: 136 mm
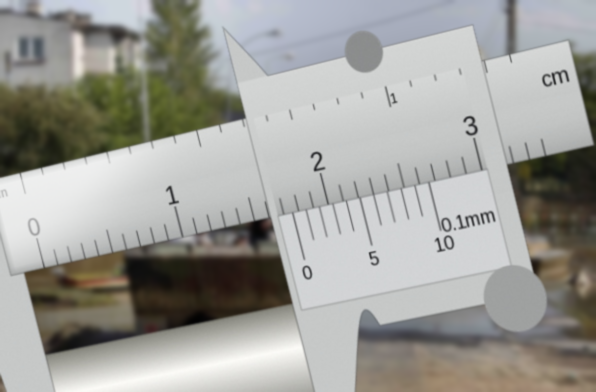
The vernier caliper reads 17.6 mm
